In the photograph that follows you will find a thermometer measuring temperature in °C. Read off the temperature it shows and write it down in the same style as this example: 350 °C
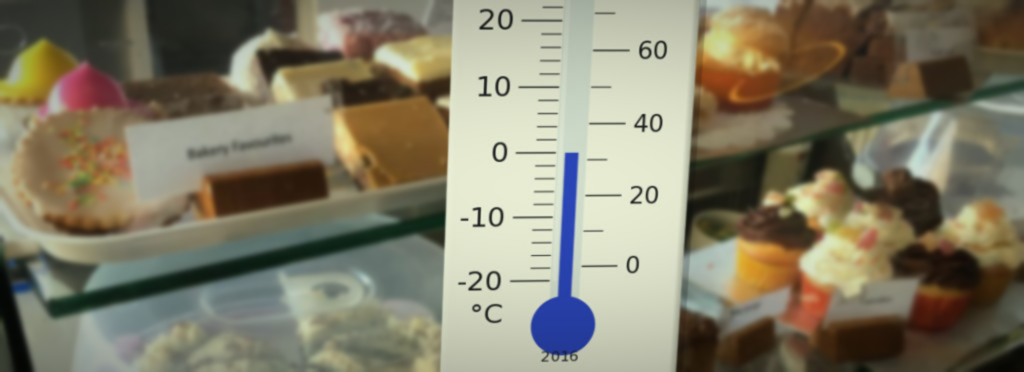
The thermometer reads 0 °C
